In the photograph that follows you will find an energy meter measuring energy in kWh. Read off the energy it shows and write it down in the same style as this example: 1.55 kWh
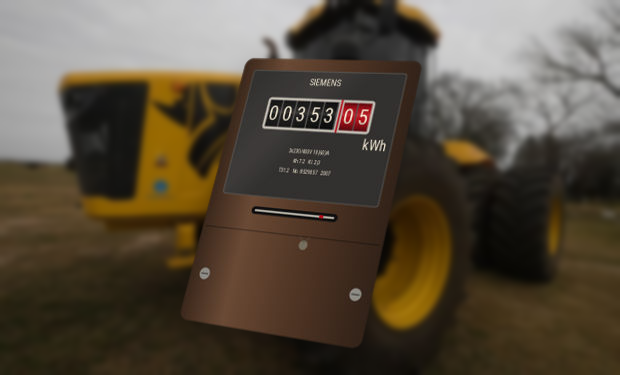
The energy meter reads 353.05 kWh
